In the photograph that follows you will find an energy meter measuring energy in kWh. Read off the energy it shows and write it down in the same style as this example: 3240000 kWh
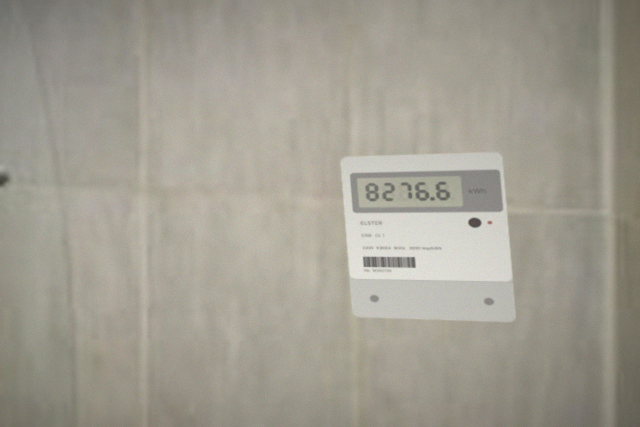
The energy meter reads 8276.6 kWh
